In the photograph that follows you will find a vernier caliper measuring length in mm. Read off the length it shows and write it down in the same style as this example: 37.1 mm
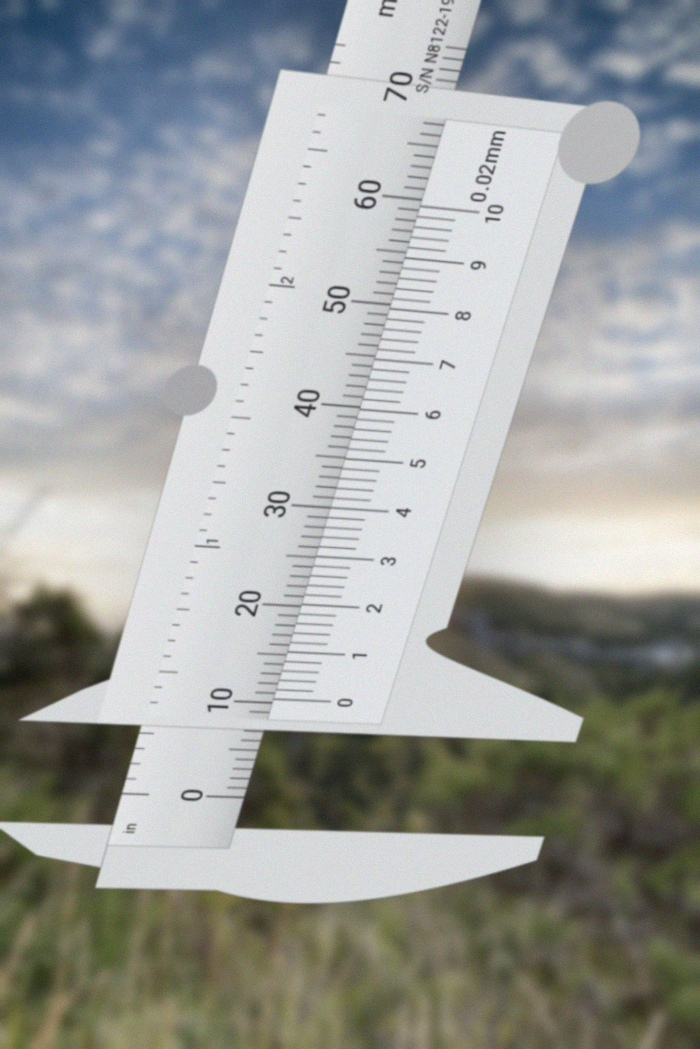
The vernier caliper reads 10.4 mm
